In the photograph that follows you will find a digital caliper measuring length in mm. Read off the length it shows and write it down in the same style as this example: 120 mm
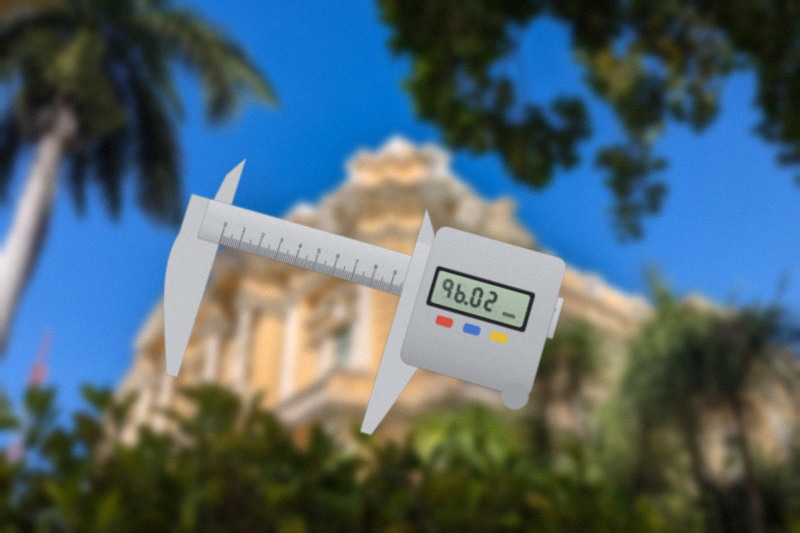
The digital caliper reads 96.02 mm
